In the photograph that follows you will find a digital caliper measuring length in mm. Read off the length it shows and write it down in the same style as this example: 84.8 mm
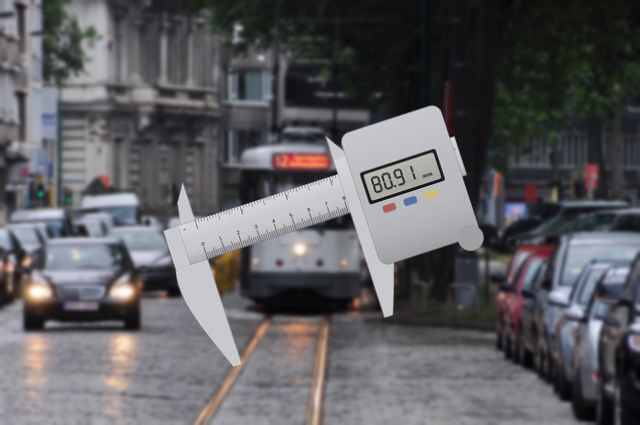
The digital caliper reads 80.91 mm
